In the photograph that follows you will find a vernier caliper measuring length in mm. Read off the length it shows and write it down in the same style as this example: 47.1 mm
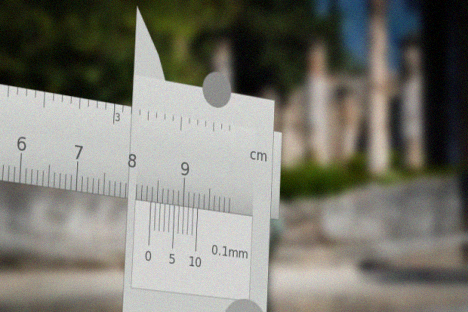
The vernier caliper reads 83.8 mm
